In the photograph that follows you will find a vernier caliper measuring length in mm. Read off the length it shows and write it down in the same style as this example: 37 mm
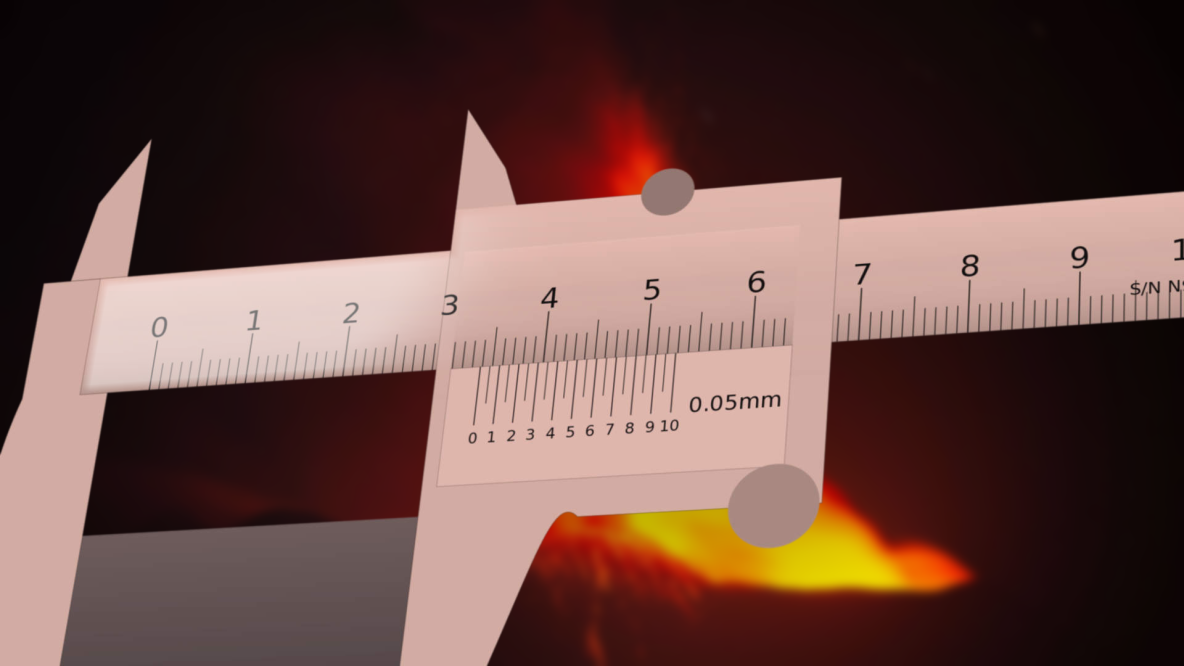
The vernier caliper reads 33.8 mm
